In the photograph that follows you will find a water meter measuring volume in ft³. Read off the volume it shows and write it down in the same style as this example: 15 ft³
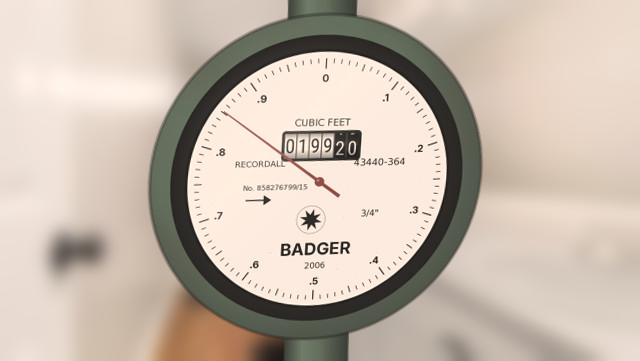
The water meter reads 19919.85 ft³
